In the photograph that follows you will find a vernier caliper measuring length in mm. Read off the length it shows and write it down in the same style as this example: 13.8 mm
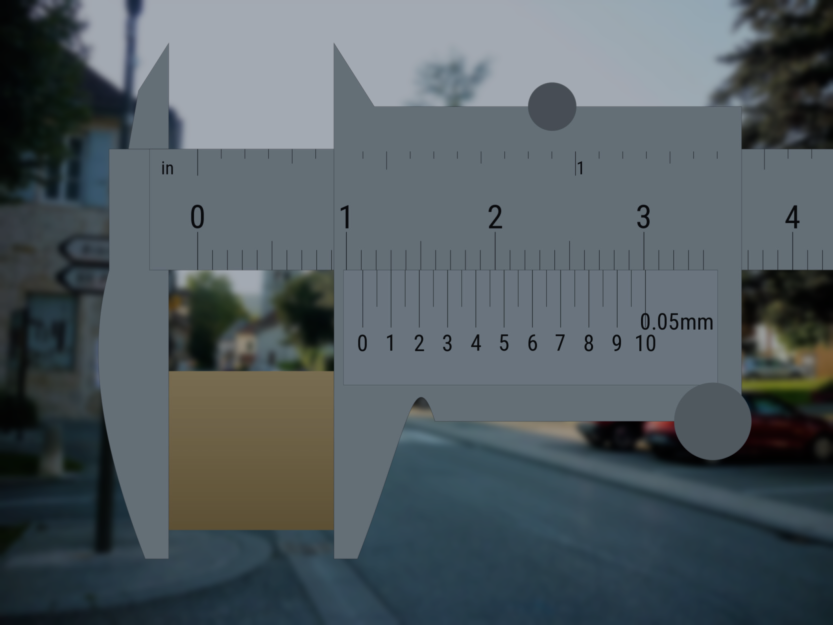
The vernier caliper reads 11.1 mm
